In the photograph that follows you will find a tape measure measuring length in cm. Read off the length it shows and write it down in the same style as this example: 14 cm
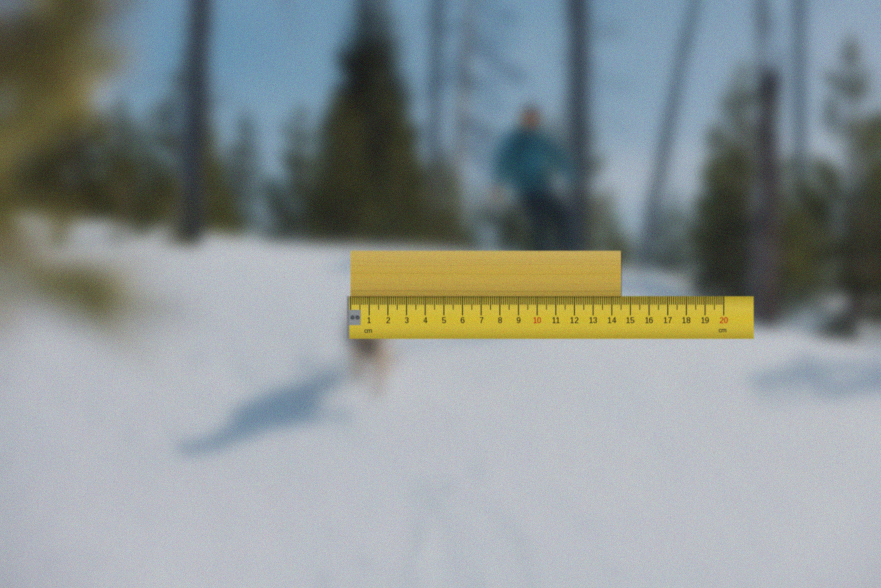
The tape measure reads 14.5 cm
